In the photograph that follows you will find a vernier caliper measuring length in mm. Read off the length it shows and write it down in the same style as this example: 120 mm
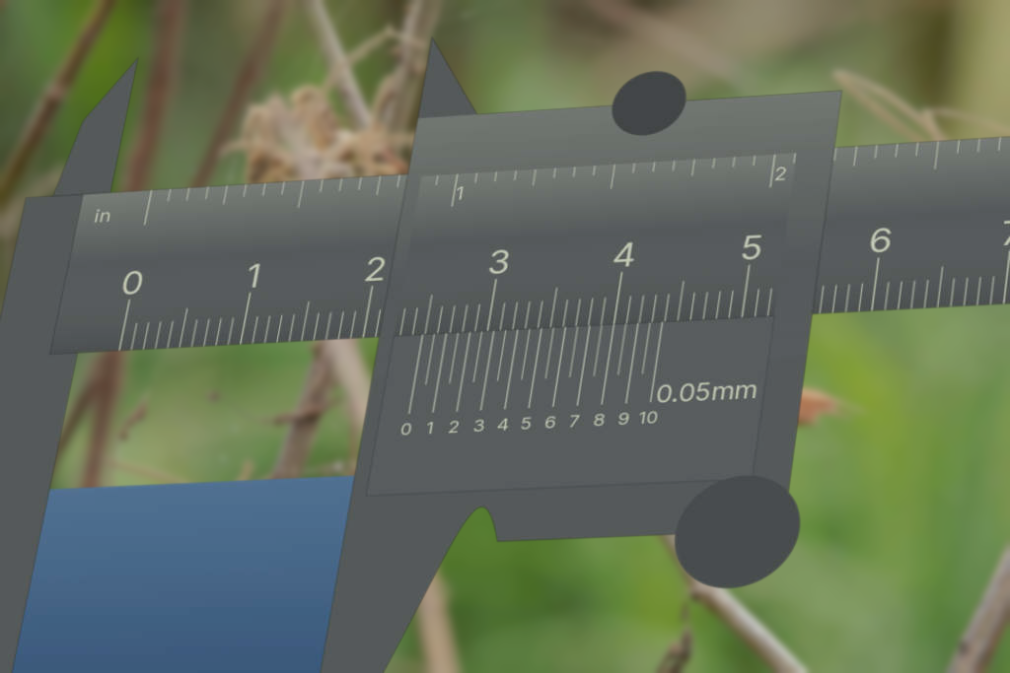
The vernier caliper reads 24.8 mm
